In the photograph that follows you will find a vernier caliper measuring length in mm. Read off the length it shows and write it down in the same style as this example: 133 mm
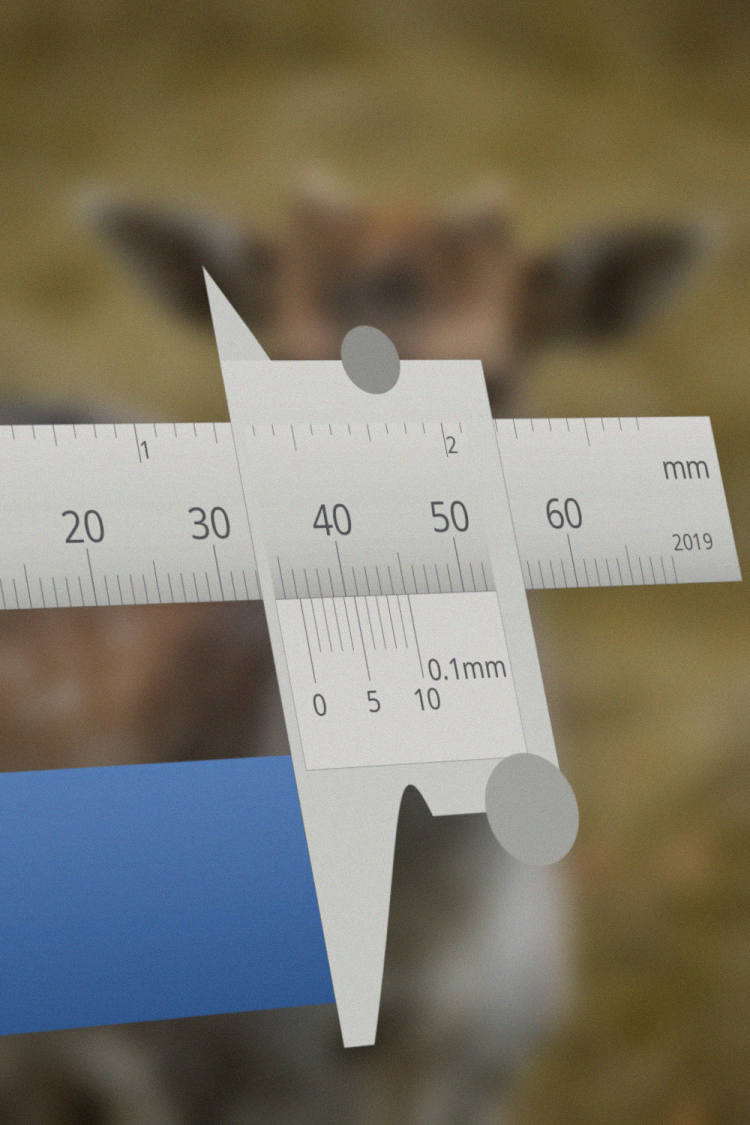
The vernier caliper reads 36.2 mm
